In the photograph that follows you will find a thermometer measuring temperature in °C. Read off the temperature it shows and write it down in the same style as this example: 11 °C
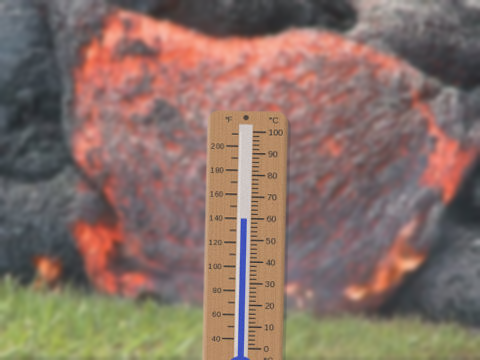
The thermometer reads 60 °C
